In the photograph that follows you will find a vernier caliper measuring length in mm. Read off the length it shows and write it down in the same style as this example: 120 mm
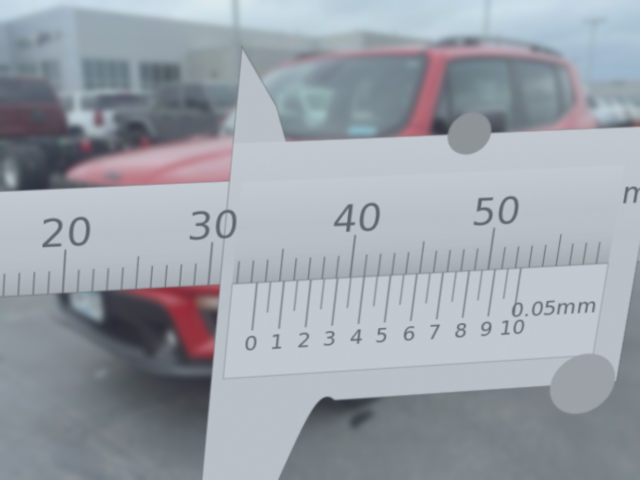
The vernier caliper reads 33.4 mm
